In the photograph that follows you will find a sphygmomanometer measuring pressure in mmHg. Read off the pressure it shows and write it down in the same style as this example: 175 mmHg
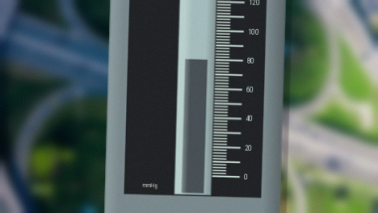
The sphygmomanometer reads 80 mmHg
